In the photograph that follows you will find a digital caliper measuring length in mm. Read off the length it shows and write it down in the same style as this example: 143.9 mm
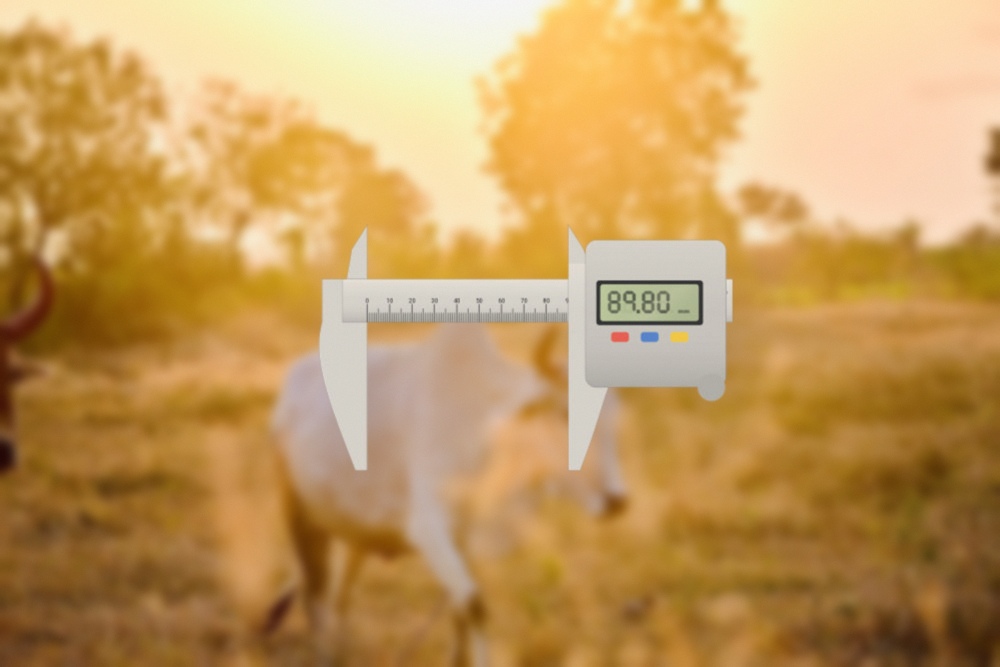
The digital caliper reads 89.80 mm
